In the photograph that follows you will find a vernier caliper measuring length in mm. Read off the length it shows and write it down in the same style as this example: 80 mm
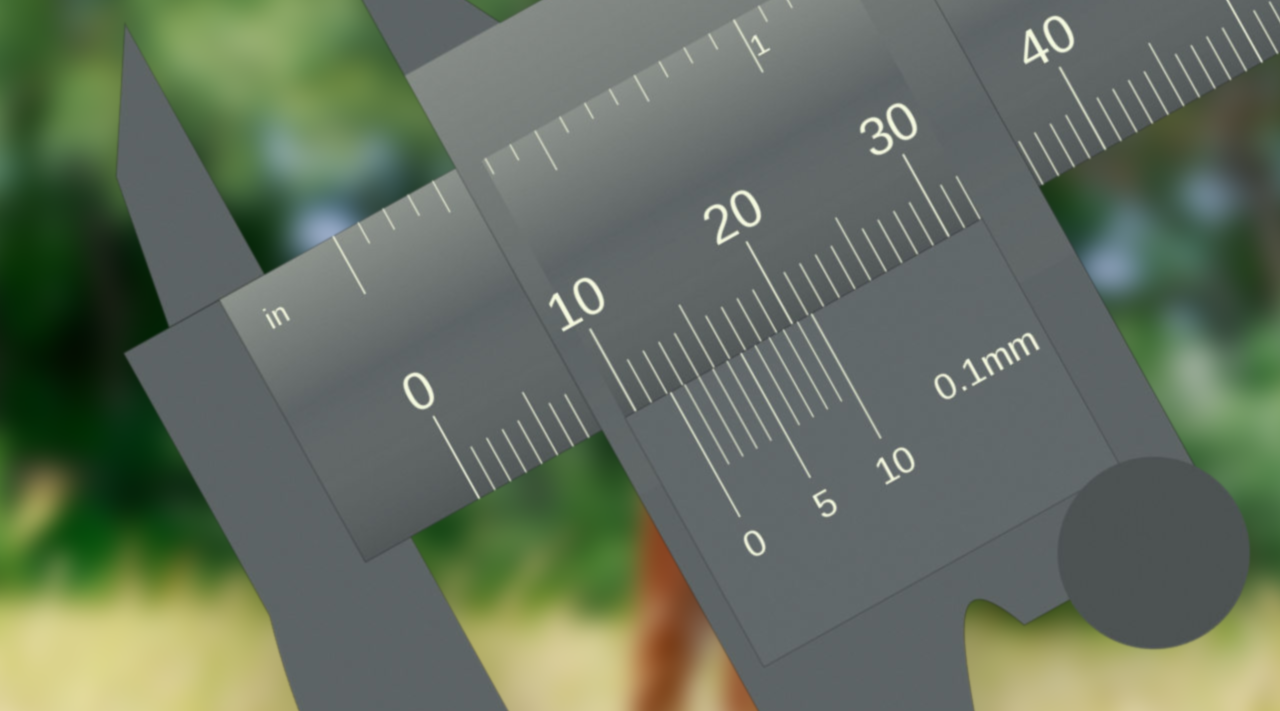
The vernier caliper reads 12.2 mm
